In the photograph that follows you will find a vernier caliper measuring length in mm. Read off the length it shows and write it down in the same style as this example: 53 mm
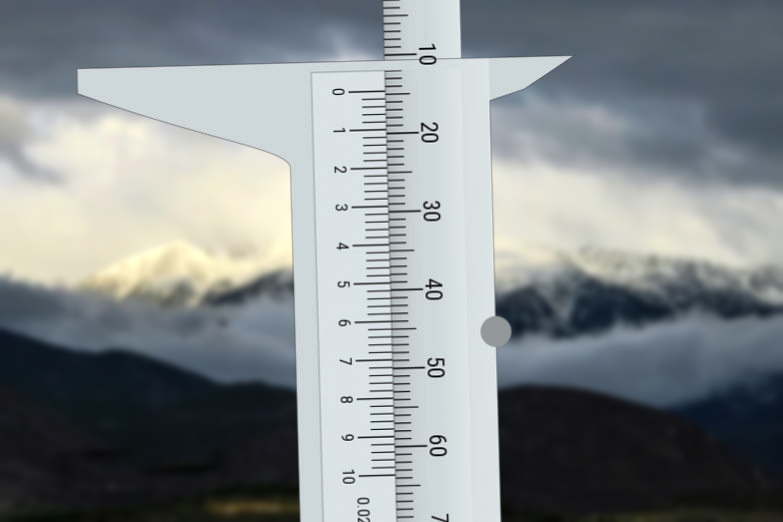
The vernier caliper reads 14.6 mm
